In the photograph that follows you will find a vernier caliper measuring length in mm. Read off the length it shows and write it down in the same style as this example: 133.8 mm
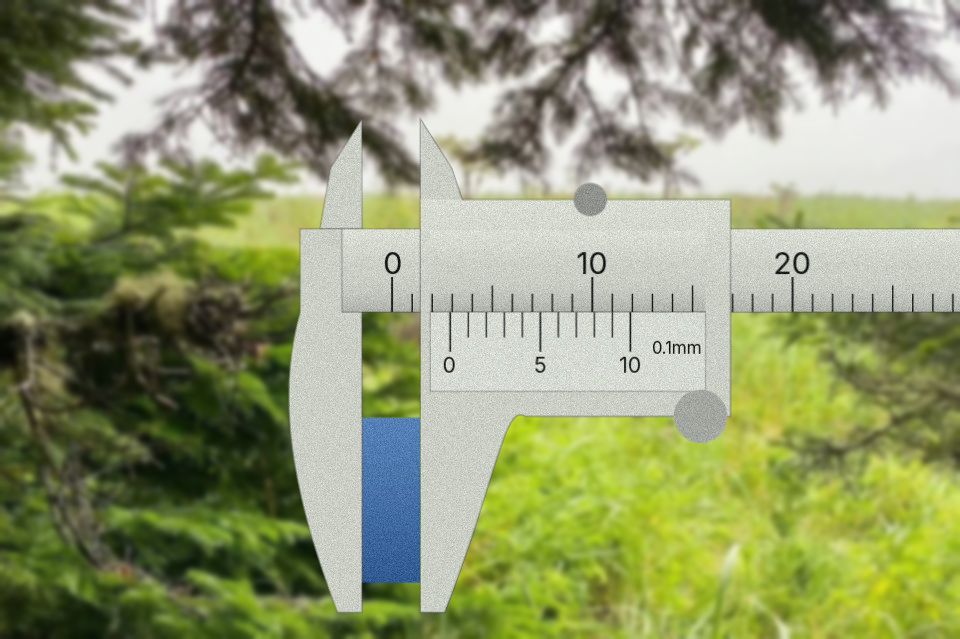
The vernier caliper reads 2.9 mm
